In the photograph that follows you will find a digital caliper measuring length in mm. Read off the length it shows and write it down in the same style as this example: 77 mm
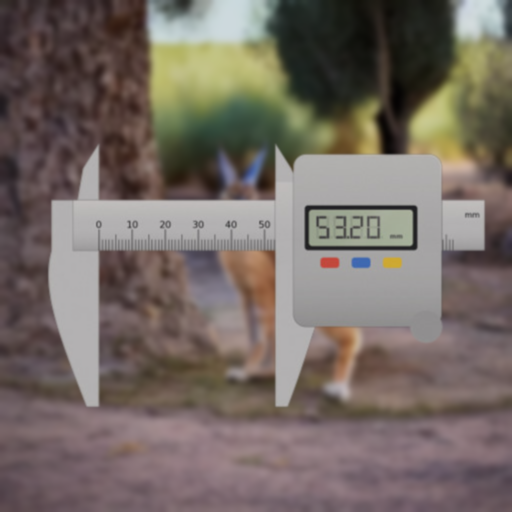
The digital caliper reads 53.20 mm
